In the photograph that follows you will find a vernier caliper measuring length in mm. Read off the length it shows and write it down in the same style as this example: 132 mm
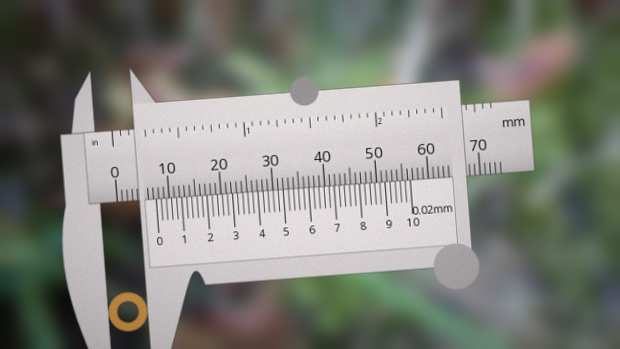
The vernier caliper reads 7.5 mm
